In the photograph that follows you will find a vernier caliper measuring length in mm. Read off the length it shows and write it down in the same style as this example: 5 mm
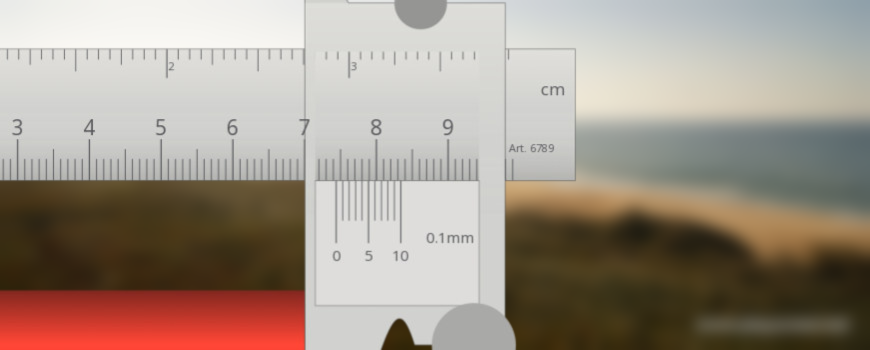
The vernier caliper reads 74.4 mm
